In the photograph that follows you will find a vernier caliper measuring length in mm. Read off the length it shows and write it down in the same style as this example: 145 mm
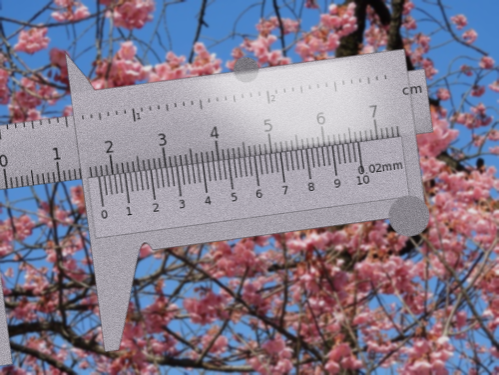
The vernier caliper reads 17.4 mm
